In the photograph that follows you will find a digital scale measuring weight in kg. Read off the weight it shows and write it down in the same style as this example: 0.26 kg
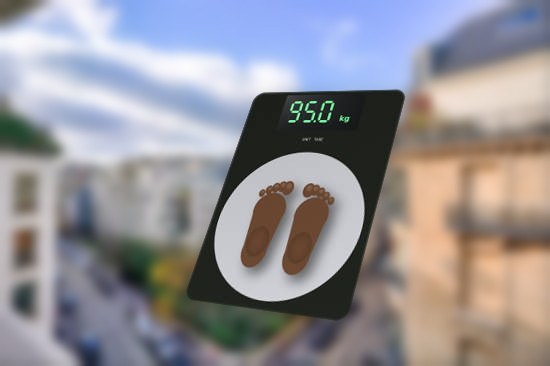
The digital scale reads 95.0 kg
